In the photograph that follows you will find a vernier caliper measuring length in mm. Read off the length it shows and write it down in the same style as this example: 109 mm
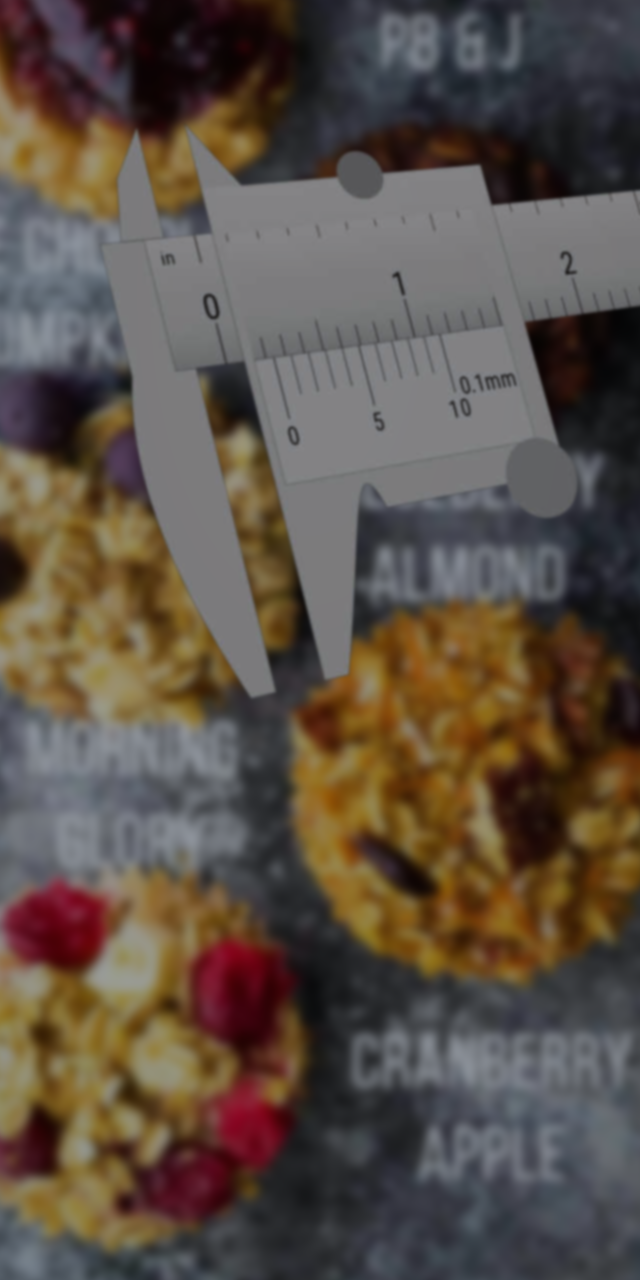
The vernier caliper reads 2.4 mm
